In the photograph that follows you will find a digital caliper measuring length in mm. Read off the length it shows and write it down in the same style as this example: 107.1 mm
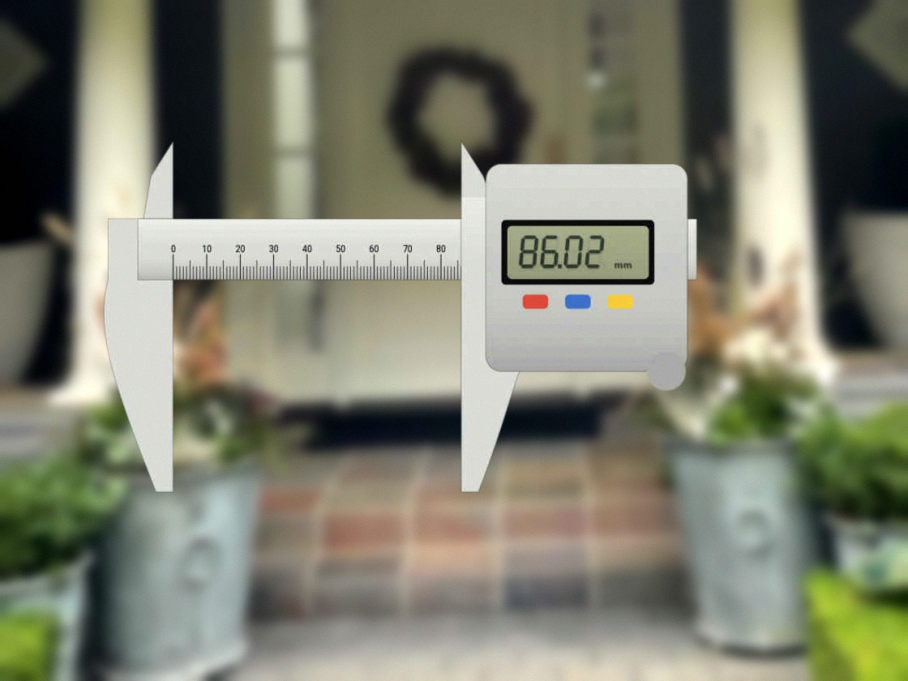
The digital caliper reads 86.02 mm
